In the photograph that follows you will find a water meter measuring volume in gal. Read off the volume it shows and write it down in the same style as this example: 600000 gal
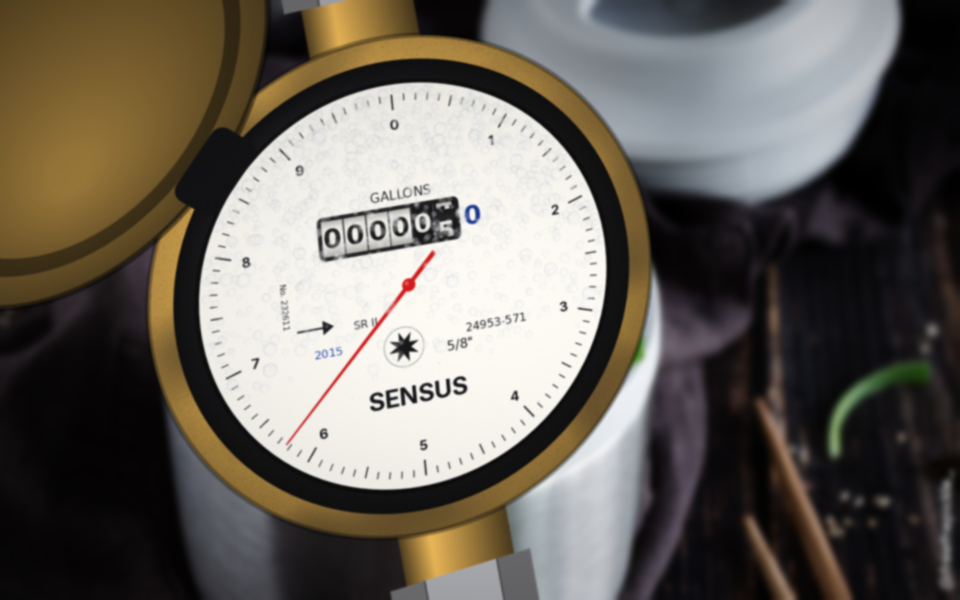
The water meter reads 46.2 gal
